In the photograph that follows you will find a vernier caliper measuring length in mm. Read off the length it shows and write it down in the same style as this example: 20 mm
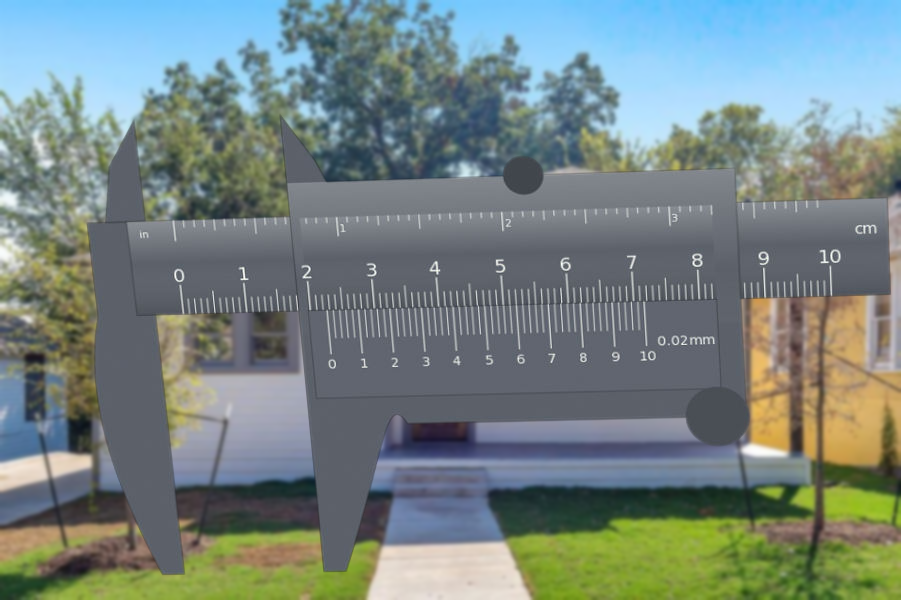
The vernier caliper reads 22.6 mm
